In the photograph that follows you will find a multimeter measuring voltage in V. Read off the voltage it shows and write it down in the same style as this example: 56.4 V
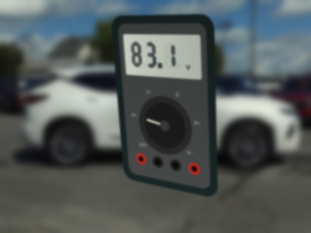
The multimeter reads 83.1 V
